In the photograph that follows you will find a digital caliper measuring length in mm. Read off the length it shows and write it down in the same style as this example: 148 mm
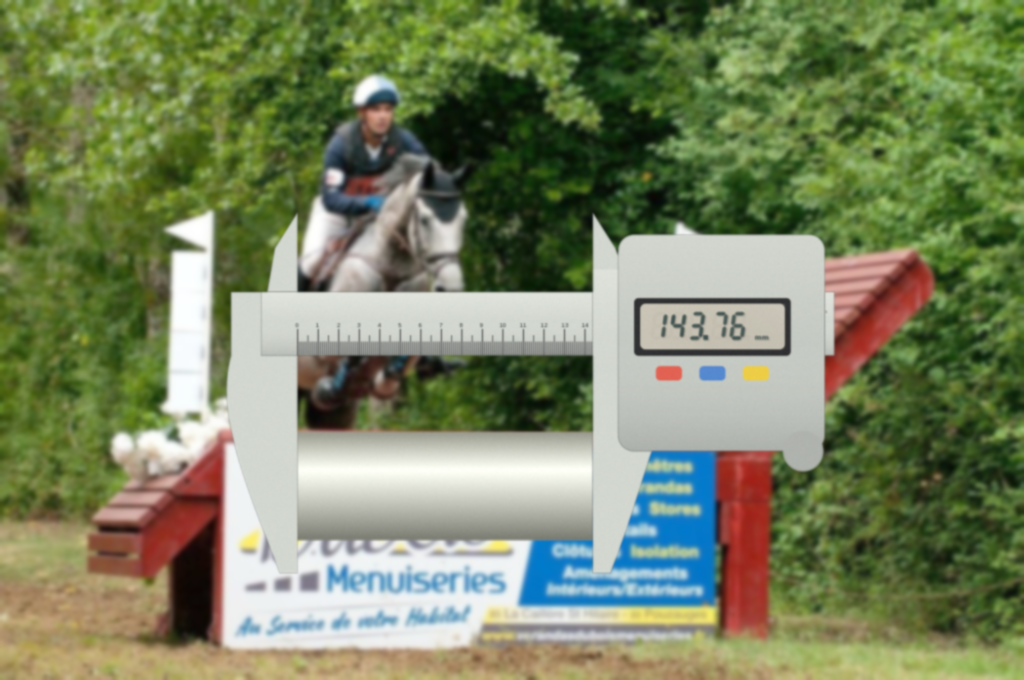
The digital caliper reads 143.76 mm
